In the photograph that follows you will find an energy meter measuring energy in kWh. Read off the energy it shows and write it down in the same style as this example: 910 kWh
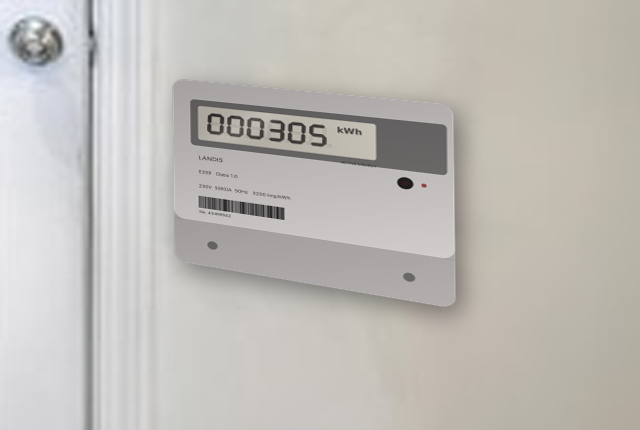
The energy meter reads 305 kWh
